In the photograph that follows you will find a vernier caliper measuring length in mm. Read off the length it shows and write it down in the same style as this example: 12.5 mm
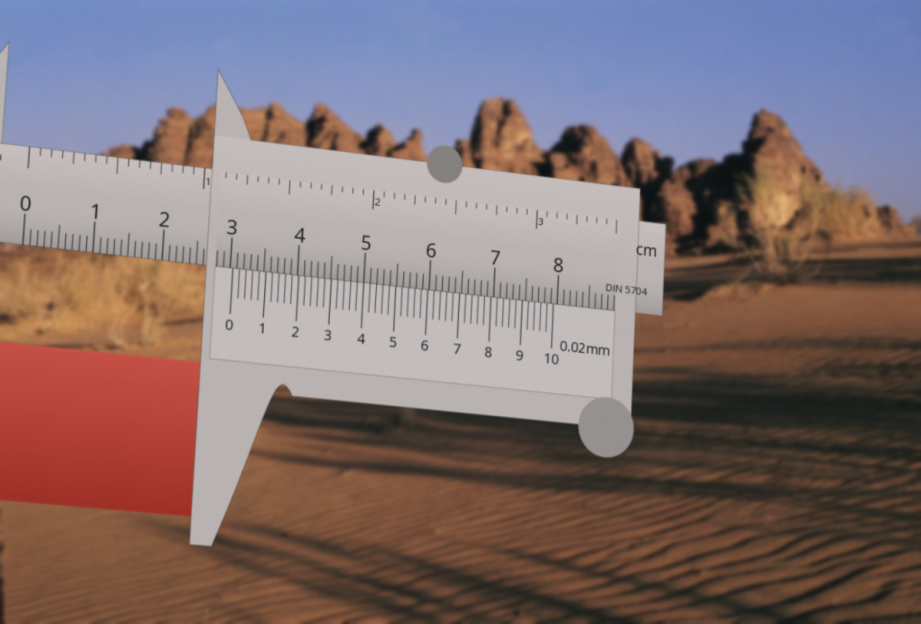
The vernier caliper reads 30.4 mm
